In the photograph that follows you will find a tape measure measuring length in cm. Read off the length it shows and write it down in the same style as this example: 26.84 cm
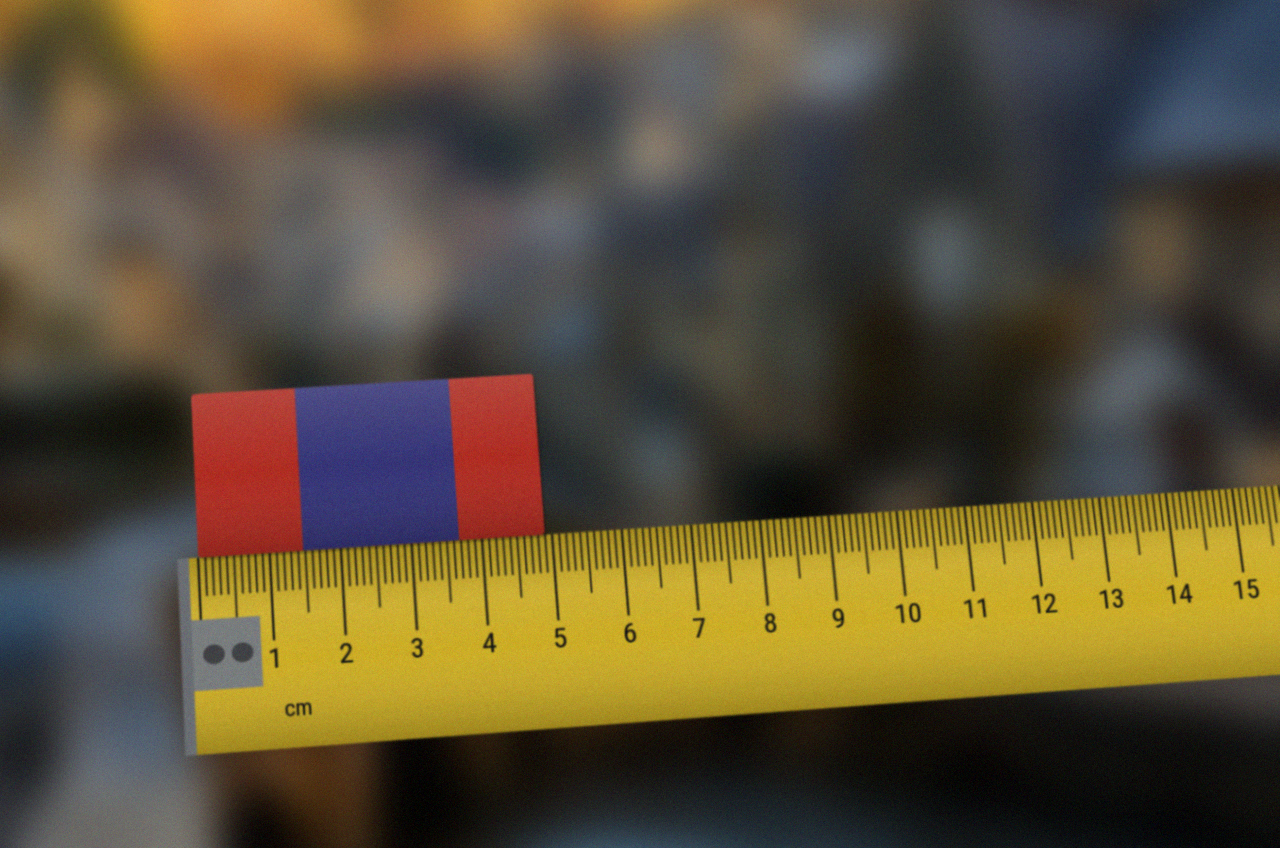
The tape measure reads 4.9 cm
